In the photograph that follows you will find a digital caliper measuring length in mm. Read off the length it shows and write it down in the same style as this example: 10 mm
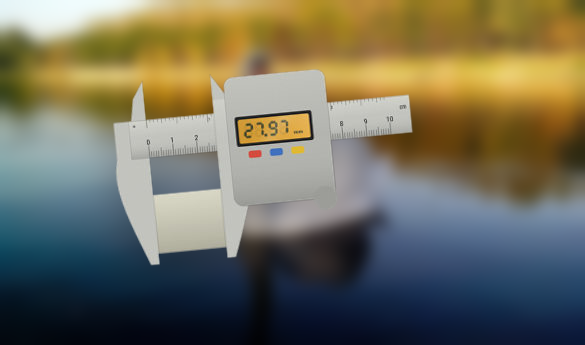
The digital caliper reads 27.97 mm
